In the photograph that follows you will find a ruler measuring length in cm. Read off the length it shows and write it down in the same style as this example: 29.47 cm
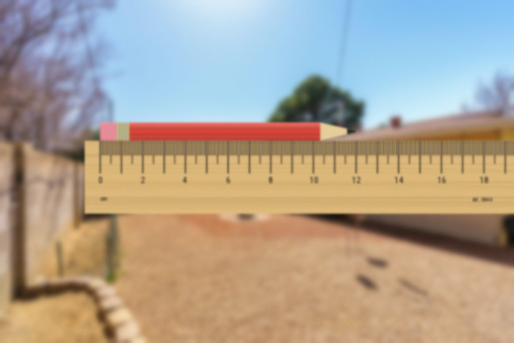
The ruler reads 12 cm
